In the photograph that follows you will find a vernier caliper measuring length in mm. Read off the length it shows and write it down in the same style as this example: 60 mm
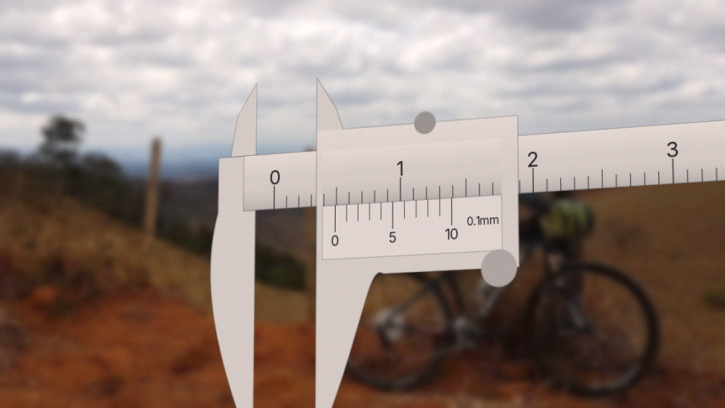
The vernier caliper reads 4.9 mm
